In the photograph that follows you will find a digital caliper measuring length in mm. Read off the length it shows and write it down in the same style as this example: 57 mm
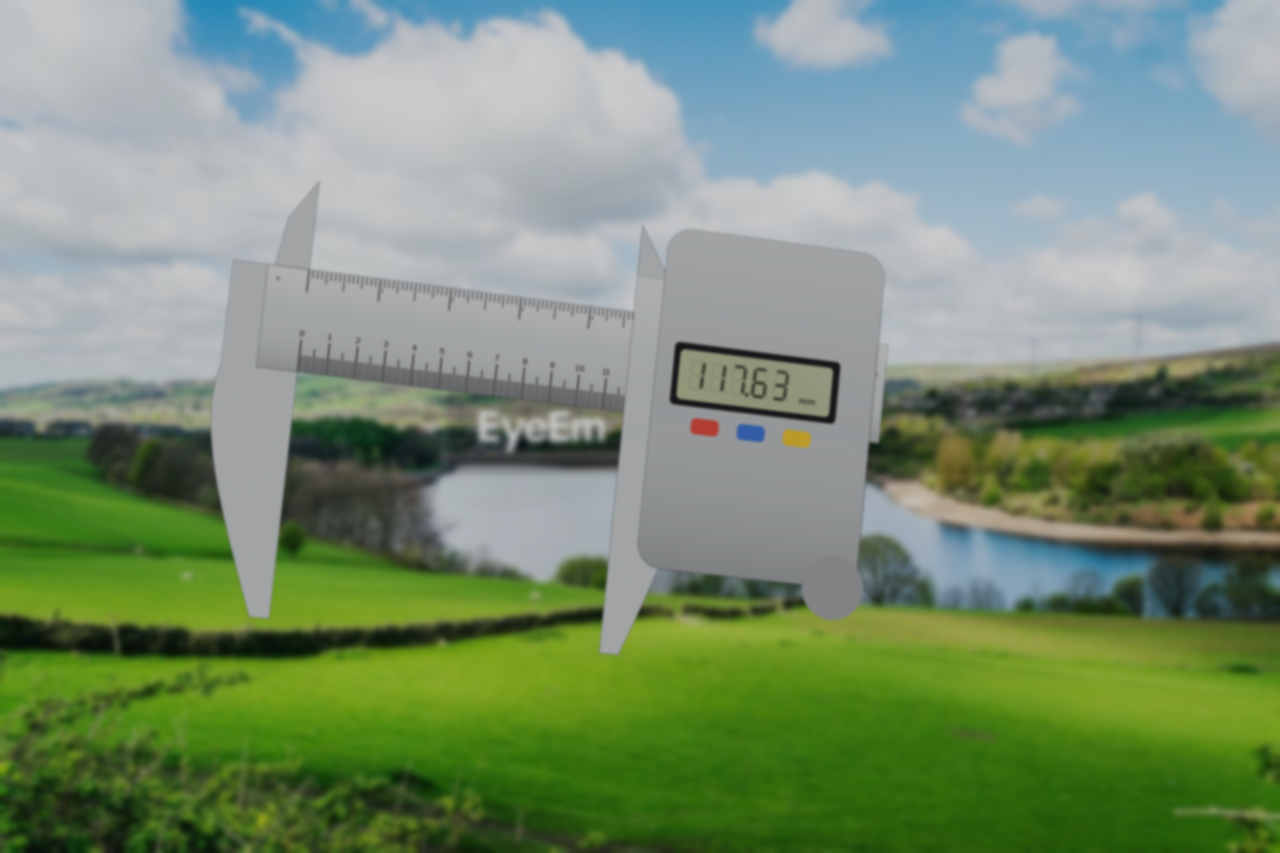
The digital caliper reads 117.63 mm
